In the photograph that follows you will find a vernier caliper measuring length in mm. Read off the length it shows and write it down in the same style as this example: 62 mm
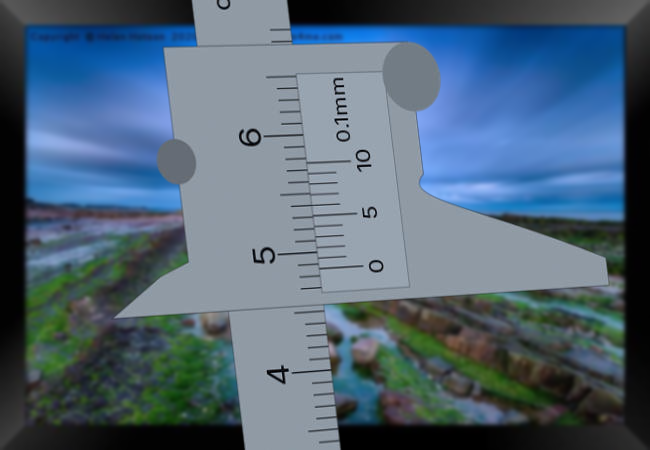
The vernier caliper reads 48.6 mm
